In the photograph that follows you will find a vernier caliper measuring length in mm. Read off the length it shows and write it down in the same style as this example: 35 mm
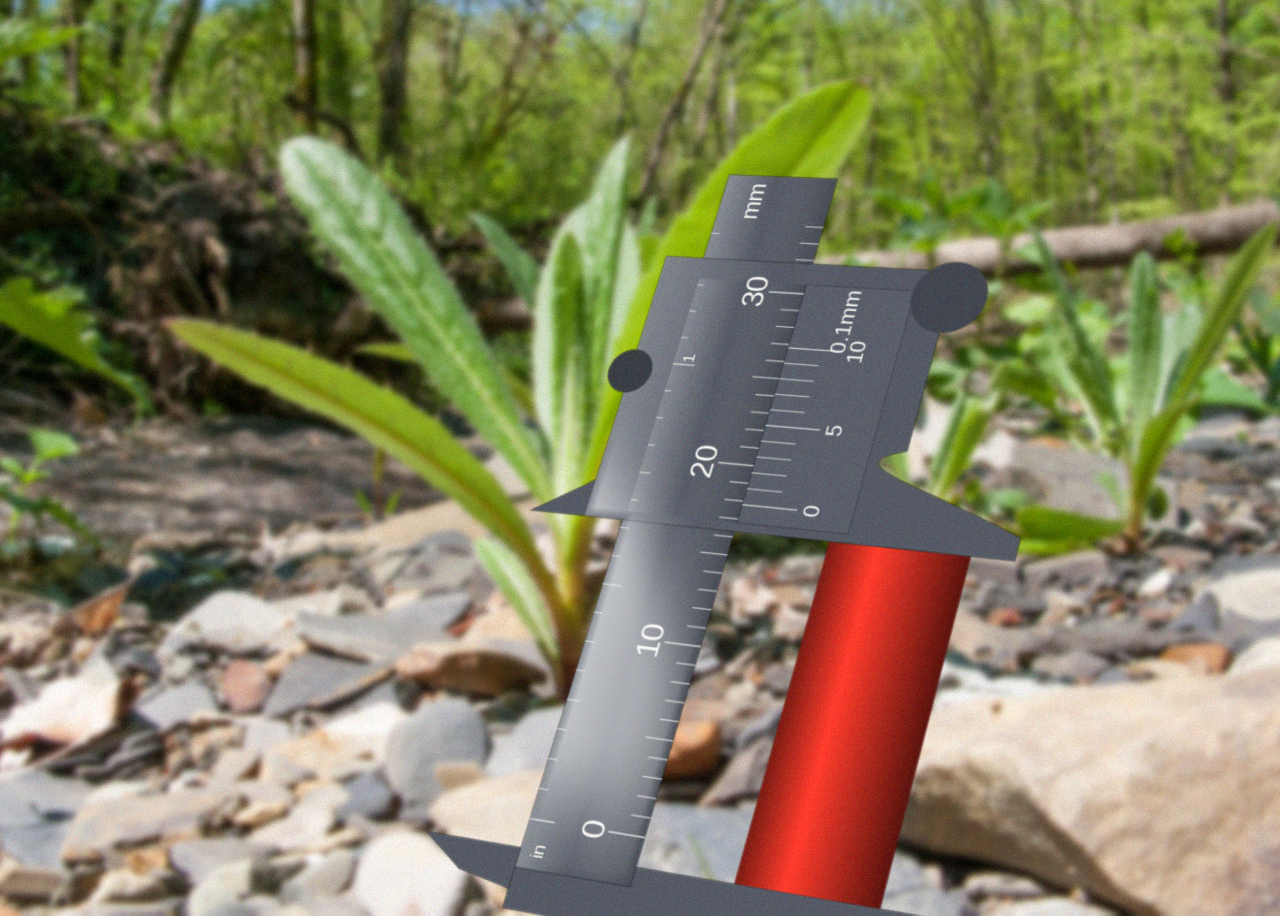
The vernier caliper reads 17.8 mm
